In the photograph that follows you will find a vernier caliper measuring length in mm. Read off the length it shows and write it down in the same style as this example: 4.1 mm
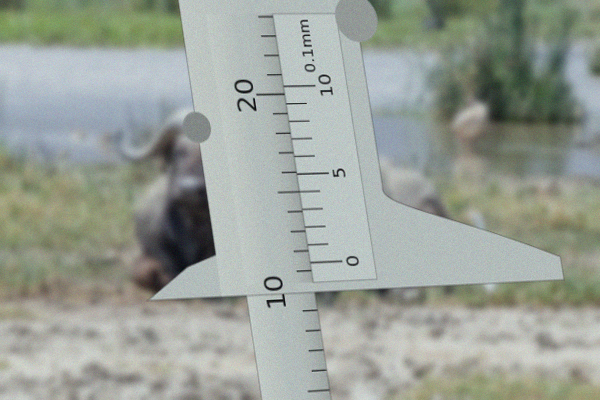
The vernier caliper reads 11.4 mm
